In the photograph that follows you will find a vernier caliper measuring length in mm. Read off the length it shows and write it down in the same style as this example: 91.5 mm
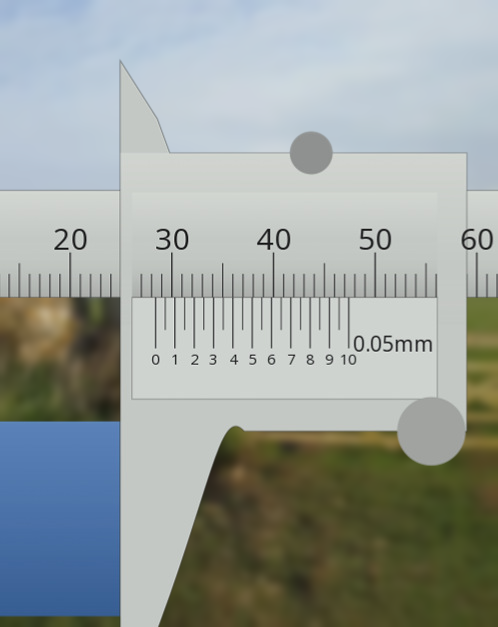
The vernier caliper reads 28.4 mm
